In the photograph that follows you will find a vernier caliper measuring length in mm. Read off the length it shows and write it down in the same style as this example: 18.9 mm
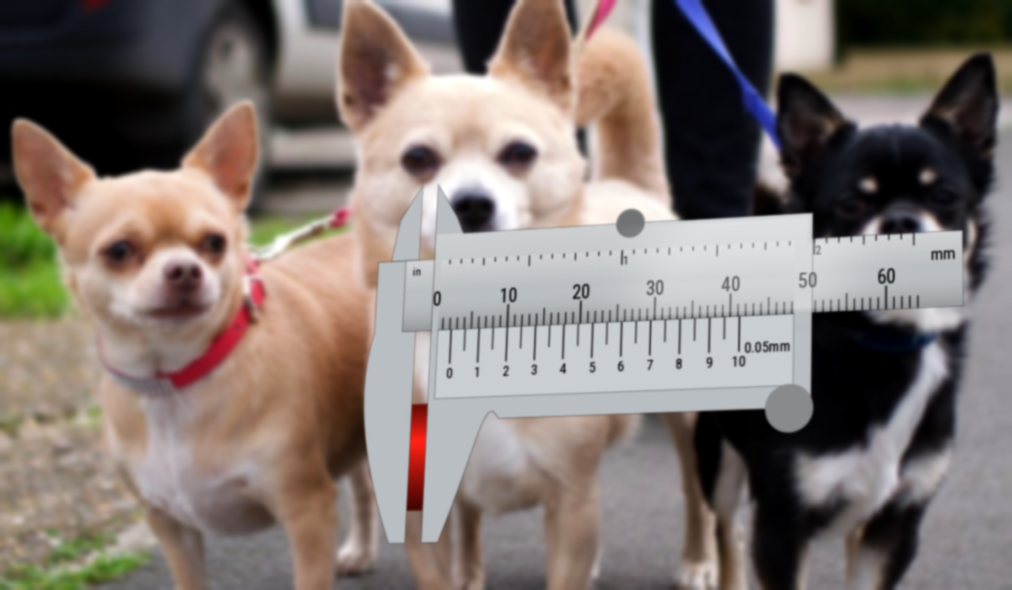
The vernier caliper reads 2.2 mm
